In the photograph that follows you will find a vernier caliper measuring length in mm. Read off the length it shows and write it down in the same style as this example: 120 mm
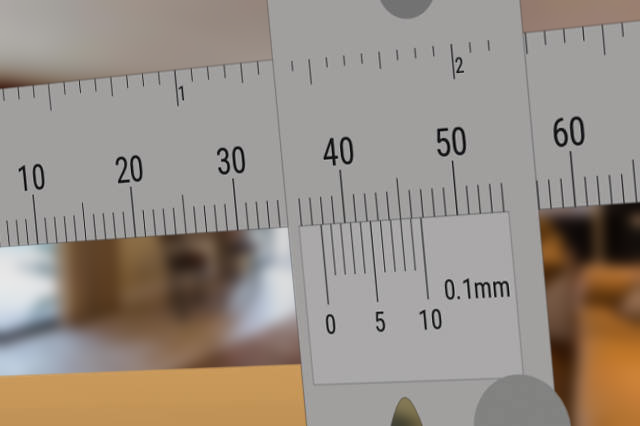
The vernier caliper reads 37.8 mm
